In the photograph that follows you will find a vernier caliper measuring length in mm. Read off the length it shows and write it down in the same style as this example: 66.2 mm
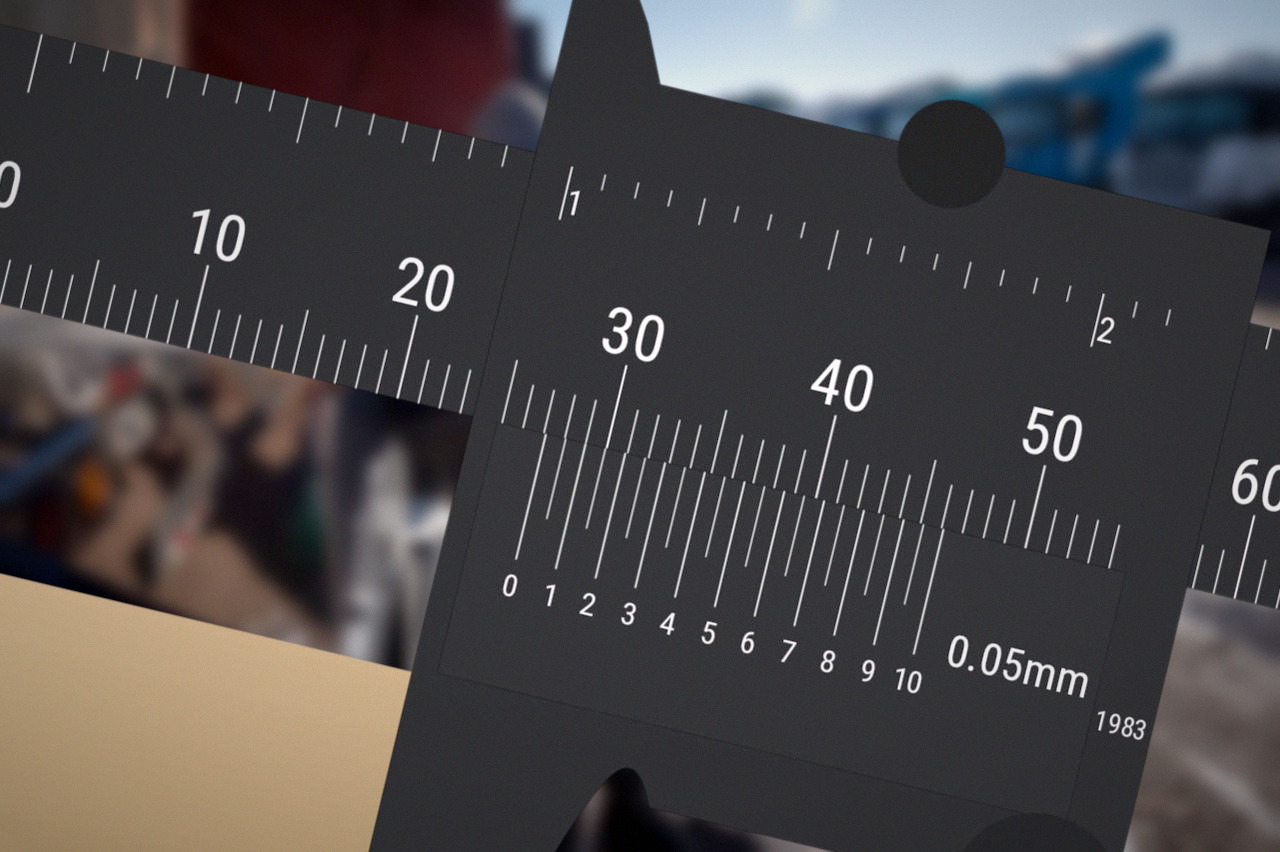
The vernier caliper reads 27.1 mm
